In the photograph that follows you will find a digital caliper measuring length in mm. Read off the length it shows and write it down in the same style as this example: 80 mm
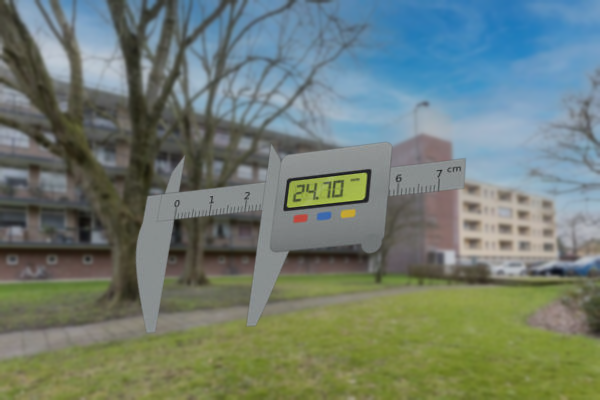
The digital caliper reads 24.70 mm
